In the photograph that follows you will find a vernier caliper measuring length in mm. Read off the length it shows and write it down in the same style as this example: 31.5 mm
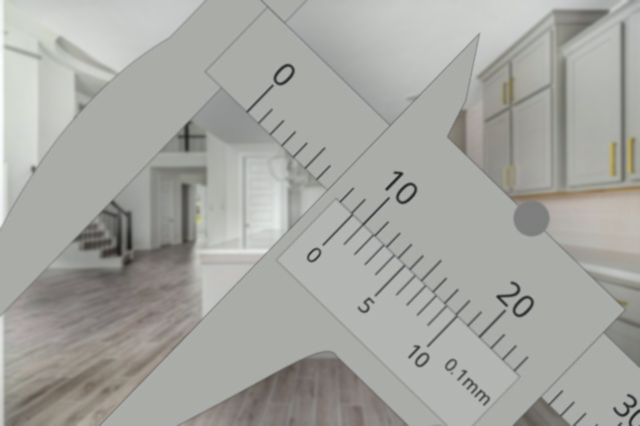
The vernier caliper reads 9.1 mm
